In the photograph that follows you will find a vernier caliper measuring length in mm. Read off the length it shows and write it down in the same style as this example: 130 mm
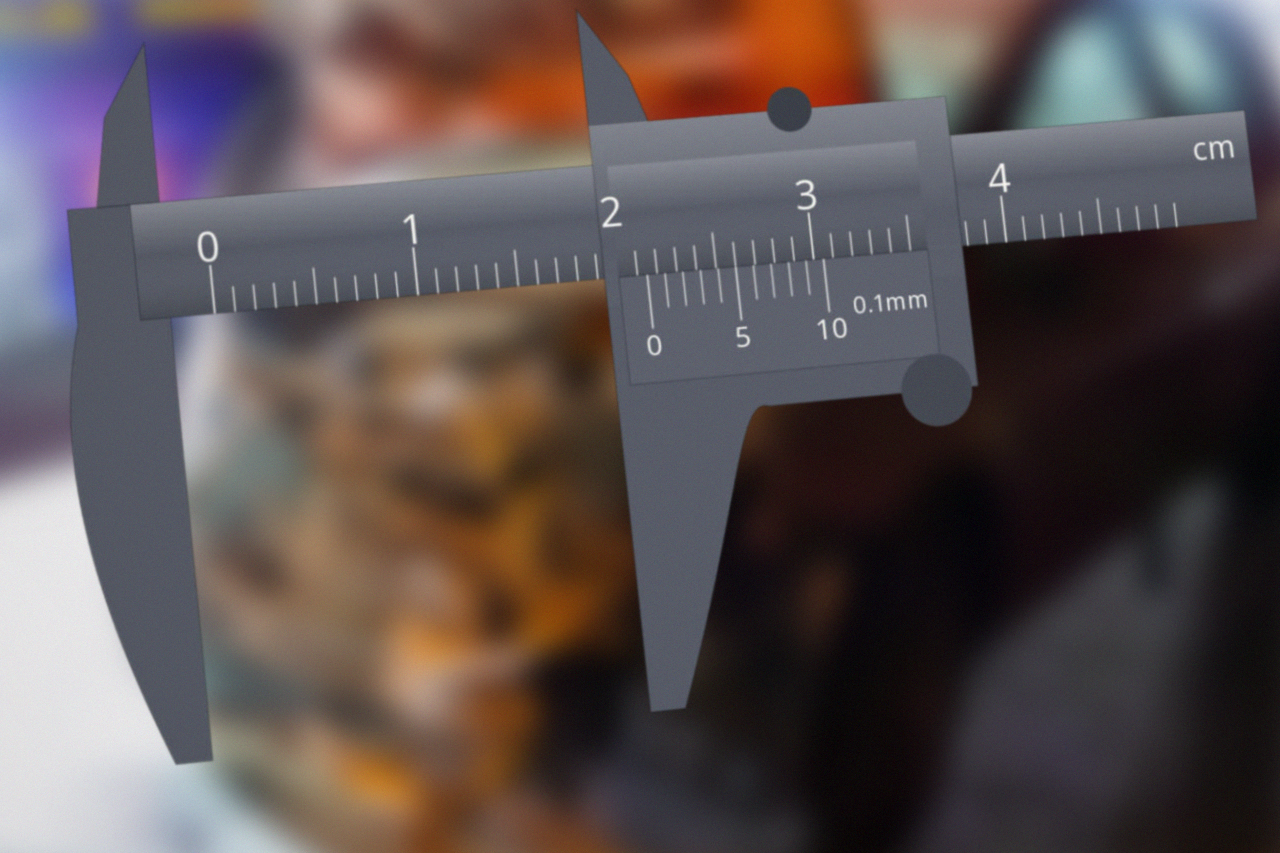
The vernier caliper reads 21.5 mm
